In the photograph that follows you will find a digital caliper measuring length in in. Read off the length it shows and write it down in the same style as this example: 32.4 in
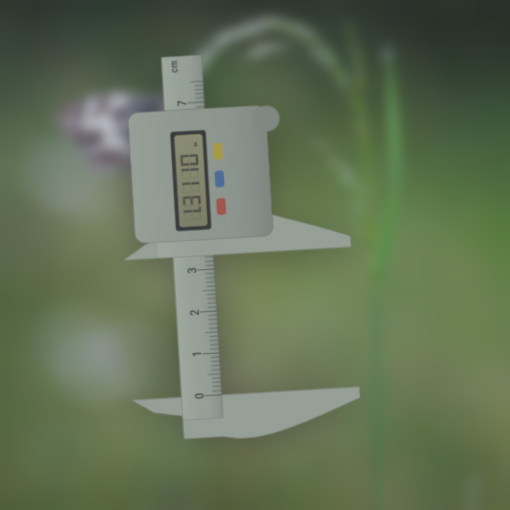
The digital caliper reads 1.3110 in
